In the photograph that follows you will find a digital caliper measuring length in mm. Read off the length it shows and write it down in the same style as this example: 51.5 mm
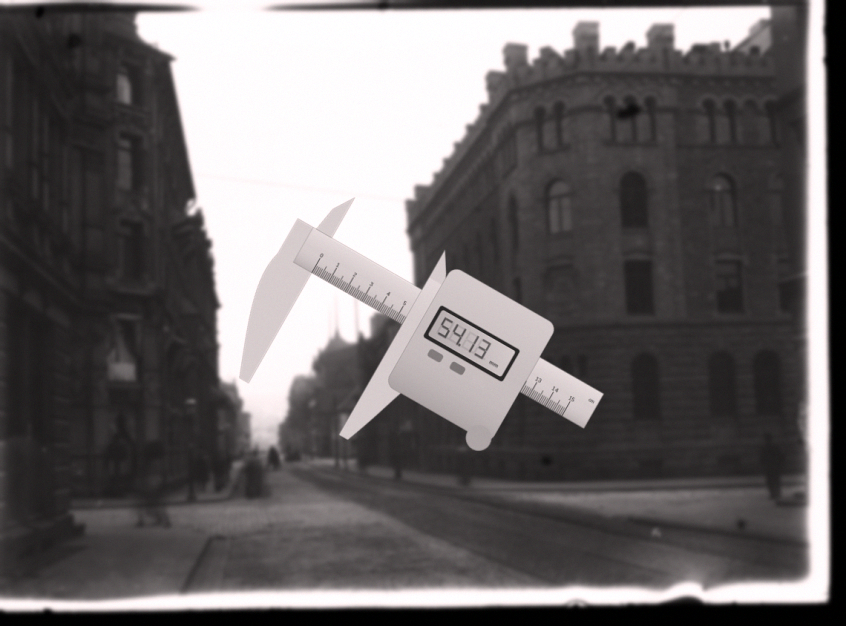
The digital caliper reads 54.13 mm
